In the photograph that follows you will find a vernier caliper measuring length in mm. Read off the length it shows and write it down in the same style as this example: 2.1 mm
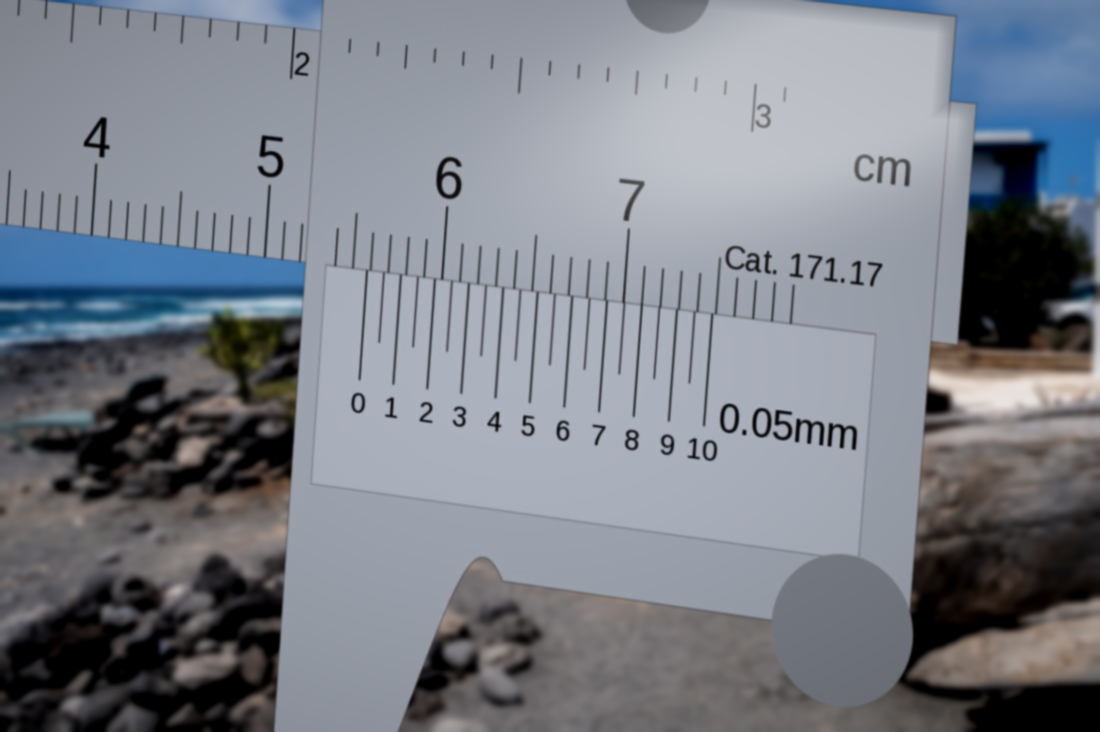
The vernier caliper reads 55.8 mm
